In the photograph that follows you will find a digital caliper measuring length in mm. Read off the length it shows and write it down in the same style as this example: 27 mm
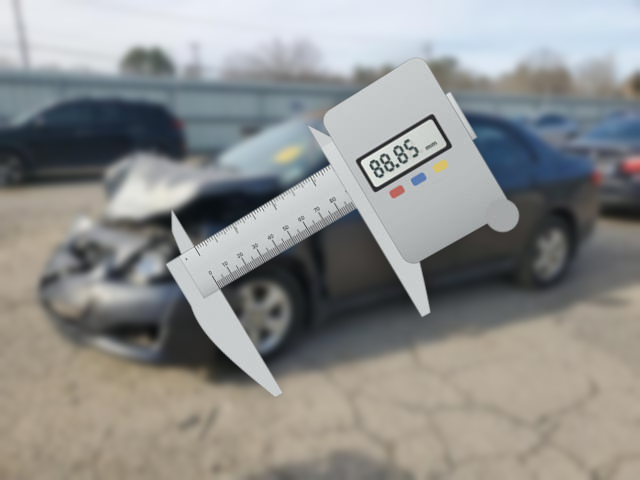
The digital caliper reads 88.85 mm
